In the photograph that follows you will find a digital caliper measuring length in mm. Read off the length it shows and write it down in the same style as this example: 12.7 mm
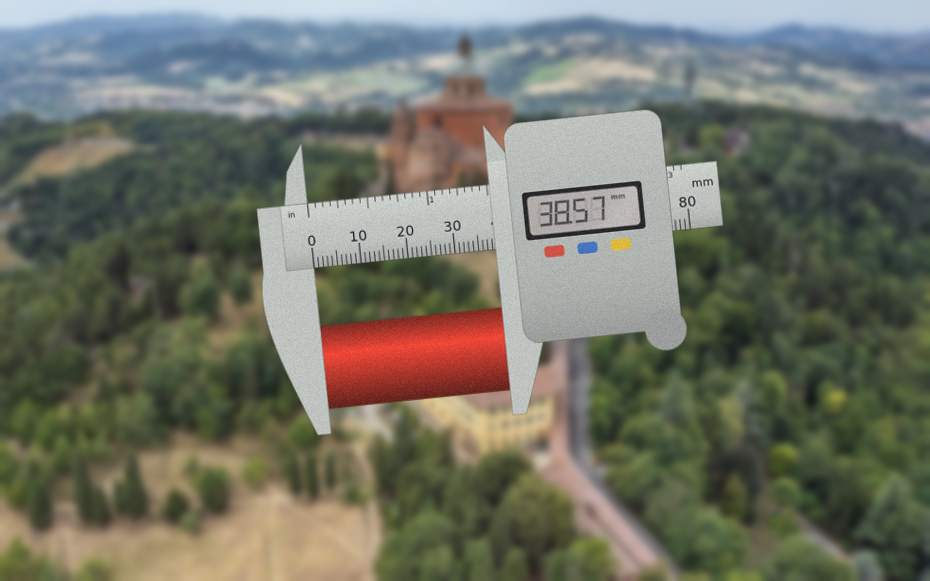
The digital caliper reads 38.57 mm
